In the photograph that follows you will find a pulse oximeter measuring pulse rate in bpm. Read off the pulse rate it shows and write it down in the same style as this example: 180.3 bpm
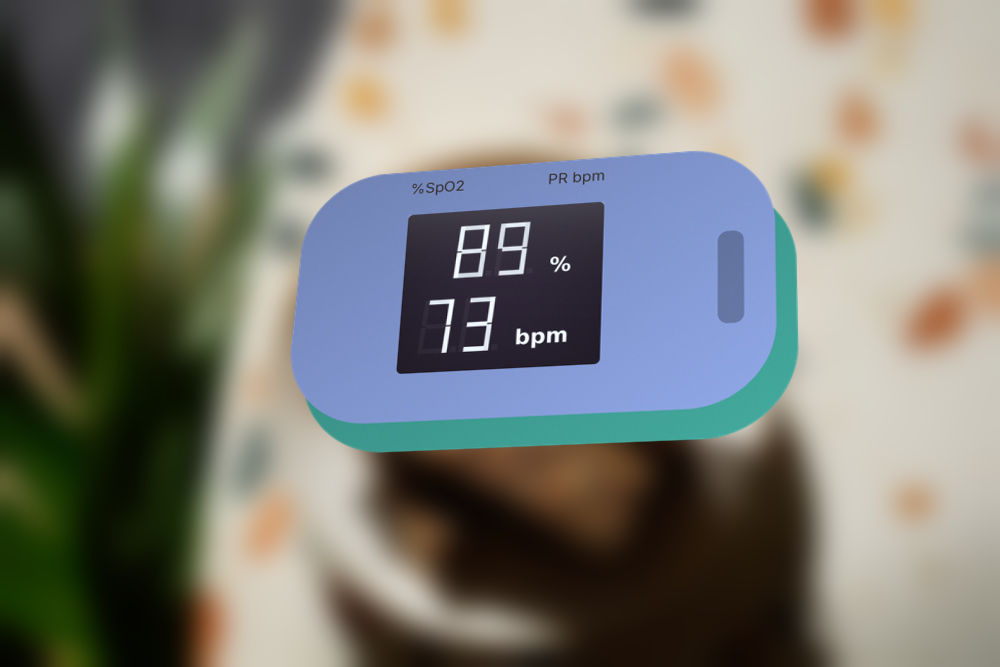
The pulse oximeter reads 73 bpm
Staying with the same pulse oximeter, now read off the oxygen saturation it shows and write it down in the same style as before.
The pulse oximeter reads 89 %
